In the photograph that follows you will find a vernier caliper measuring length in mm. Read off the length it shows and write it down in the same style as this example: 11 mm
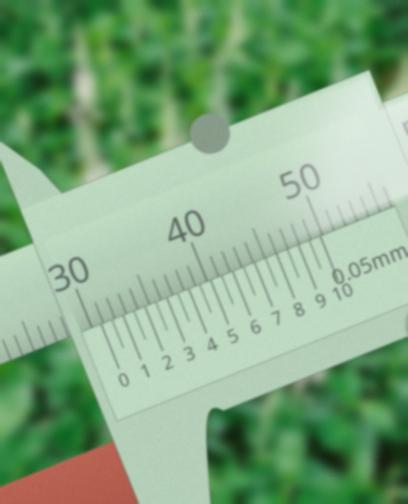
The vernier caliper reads 30.8 mm
